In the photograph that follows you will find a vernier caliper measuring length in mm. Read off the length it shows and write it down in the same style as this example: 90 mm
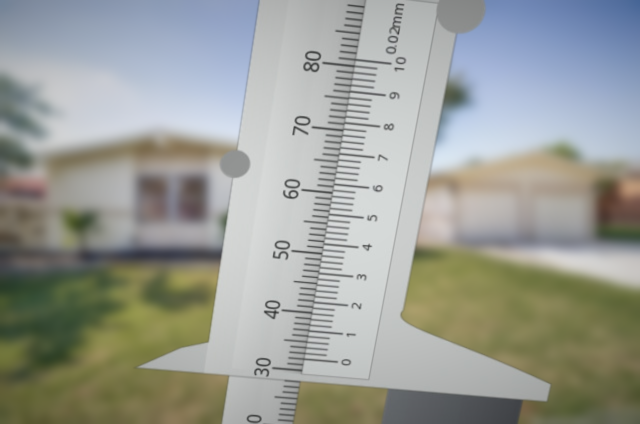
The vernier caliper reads 32.0 mm
